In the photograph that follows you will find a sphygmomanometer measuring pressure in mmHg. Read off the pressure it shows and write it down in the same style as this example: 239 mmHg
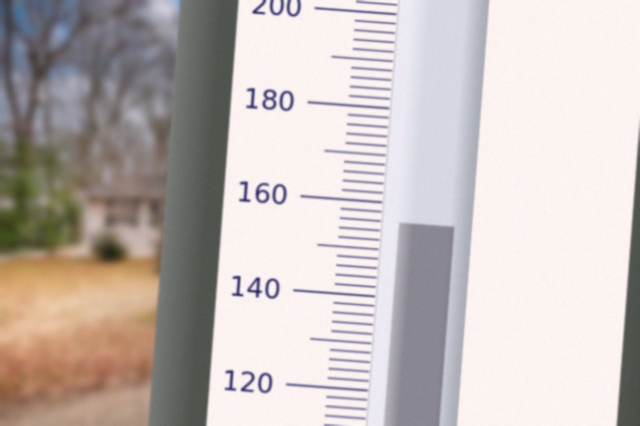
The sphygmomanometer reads 156 mmHg
